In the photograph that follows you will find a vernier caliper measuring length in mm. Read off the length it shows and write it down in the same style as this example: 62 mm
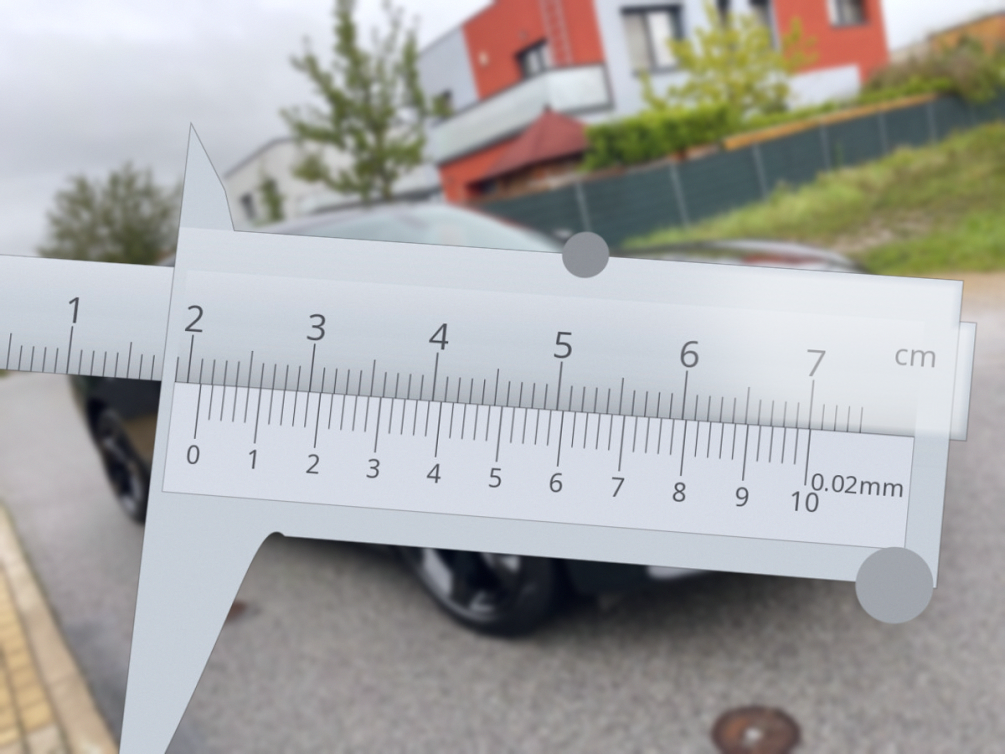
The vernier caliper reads 21.1 mm
